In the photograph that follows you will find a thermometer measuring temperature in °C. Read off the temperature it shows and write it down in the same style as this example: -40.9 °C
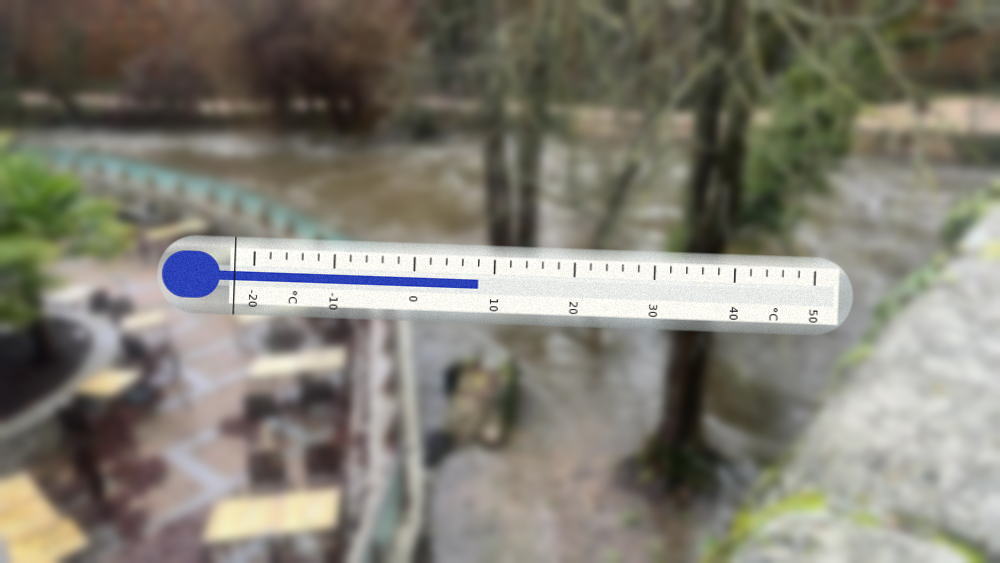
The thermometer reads 8 °C
